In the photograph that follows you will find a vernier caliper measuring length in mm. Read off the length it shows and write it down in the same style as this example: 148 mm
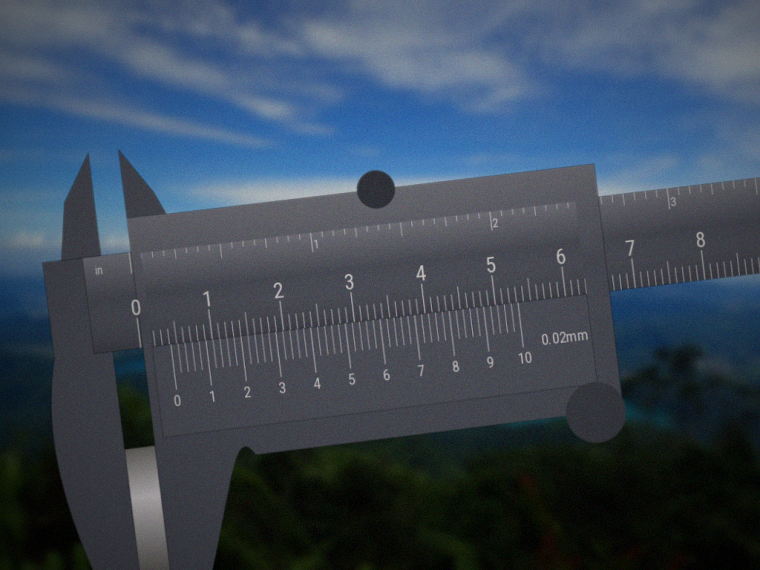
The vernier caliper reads 4.2 mm
